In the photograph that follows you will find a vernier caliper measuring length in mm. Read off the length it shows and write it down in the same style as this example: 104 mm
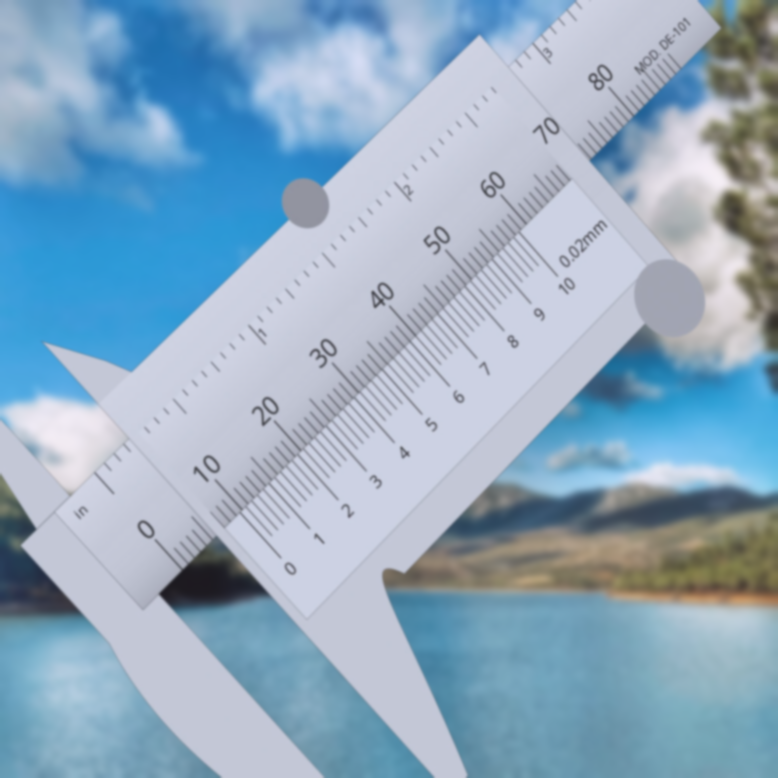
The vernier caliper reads 9.6 mm
